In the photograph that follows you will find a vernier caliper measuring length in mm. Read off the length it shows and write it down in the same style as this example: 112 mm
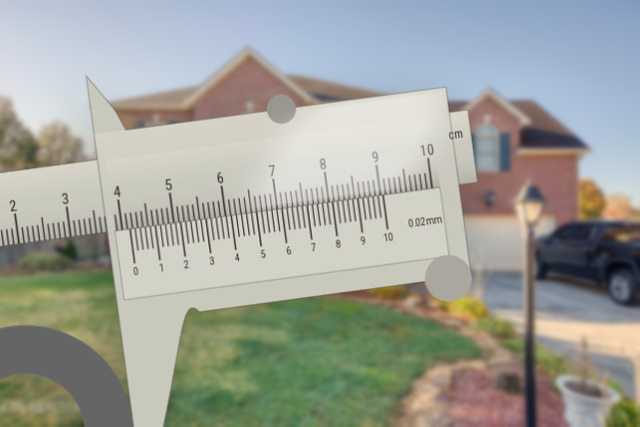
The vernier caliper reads 41.5 mm
